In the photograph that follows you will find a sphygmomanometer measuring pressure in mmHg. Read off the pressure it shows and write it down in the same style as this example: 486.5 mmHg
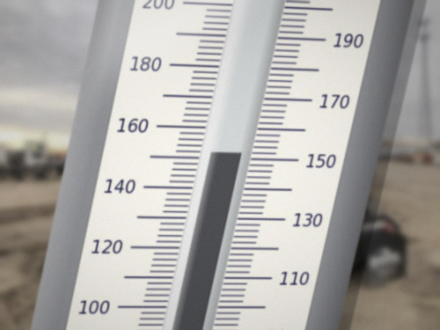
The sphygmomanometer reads 152 mmHg
